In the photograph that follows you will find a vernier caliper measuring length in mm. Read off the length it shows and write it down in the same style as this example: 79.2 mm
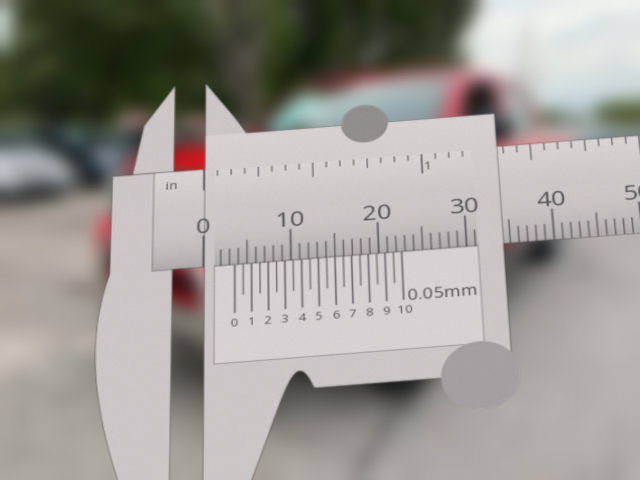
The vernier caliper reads 3.6 mm
